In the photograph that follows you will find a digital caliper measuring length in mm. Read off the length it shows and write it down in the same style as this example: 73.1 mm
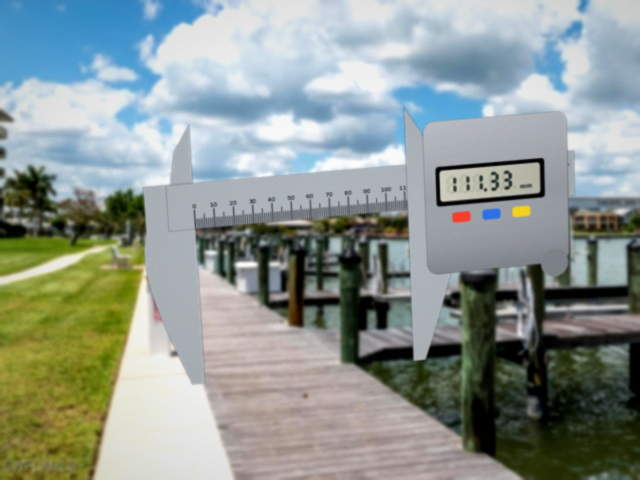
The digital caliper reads 111.33 mm
